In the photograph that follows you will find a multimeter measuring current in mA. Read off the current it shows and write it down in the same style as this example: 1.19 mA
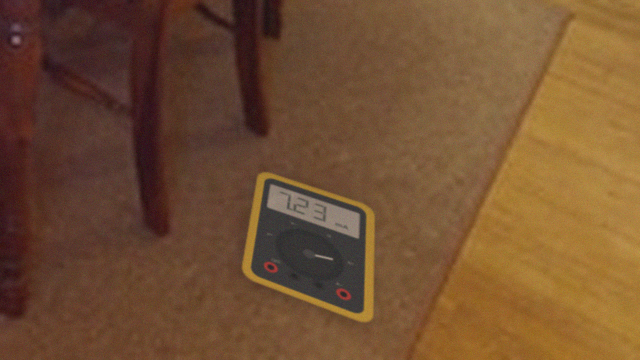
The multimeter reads 7.23 mA
